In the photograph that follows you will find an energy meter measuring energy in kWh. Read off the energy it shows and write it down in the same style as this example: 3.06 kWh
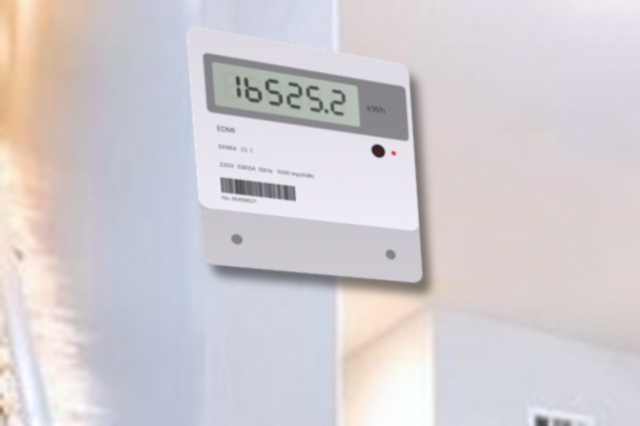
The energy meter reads 16525.2 kWh
